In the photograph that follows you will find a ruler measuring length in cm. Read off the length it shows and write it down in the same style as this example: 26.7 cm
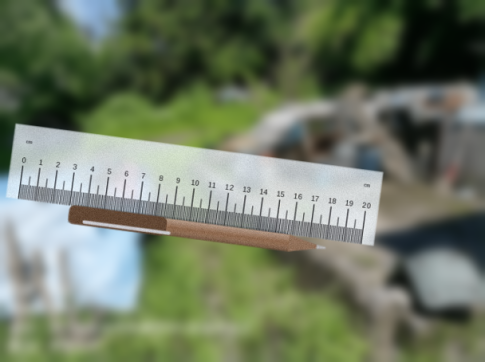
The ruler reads 15 cm
